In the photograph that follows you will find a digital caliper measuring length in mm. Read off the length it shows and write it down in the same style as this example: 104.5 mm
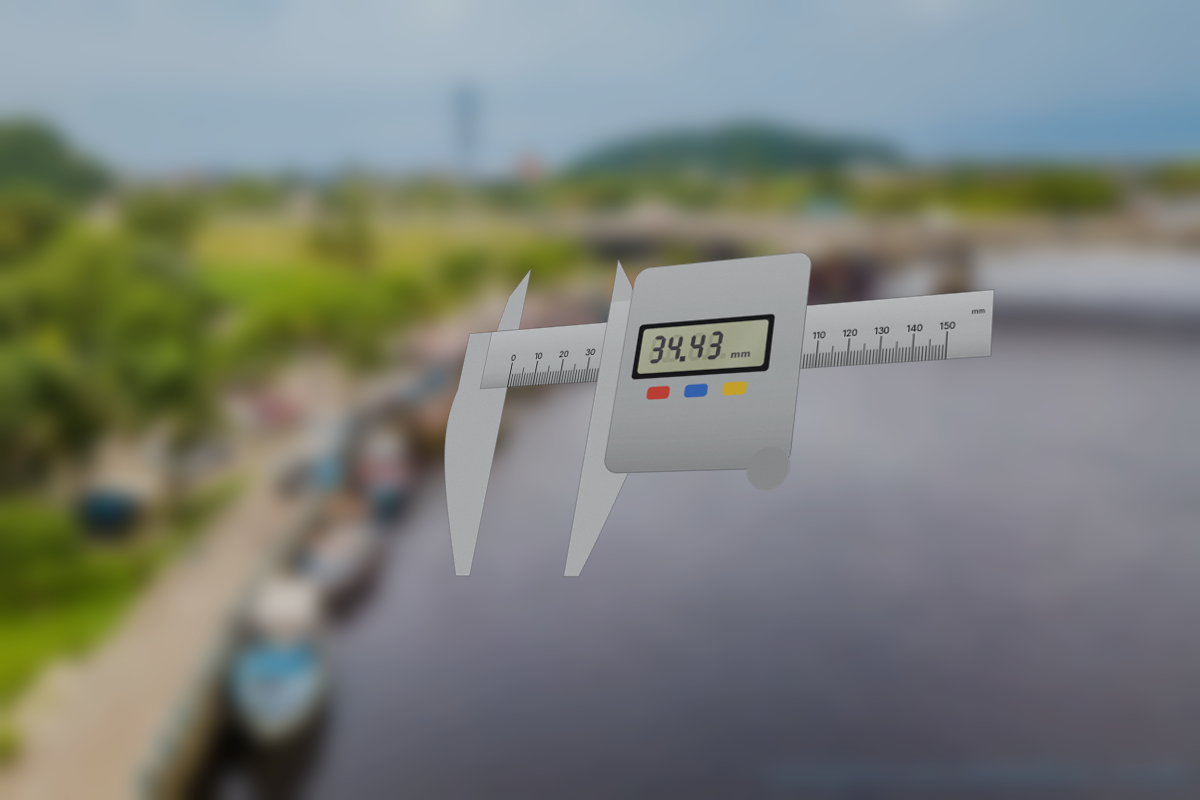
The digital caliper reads 34.43 mm
